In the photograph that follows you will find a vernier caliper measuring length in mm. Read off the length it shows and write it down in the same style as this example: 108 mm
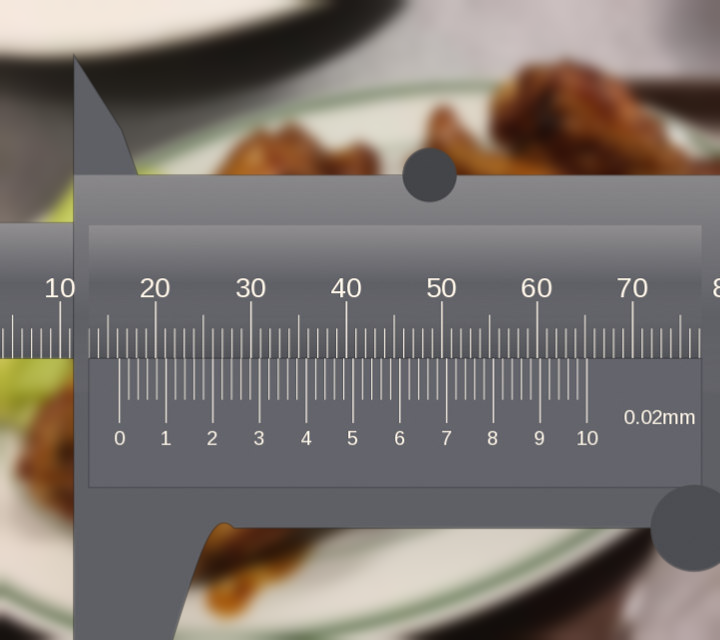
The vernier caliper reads 16.2 mm
